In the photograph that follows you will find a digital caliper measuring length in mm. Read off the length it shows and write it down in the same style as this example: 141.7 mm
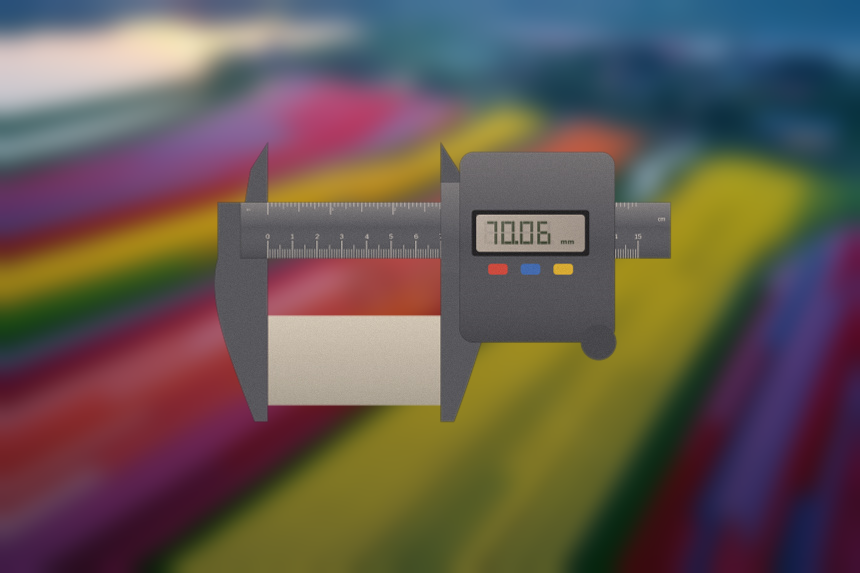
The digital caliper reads 70.06 mm
